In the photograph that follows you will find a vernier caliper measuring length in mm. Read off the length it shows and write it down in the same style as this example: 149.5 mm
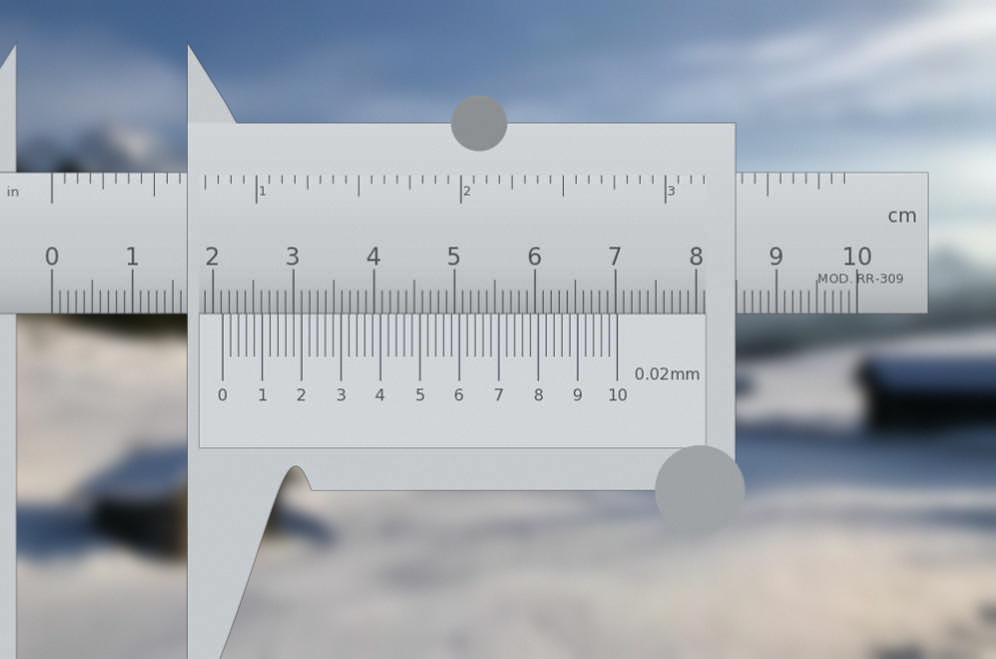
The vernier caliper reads 21.2 mm
